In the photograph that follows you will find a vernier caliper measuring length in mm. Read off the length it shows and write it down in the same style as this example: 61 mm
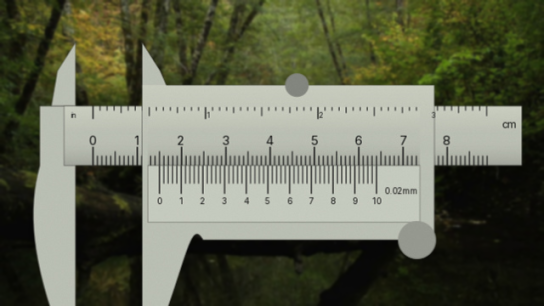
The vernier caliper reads 15.0 mm
